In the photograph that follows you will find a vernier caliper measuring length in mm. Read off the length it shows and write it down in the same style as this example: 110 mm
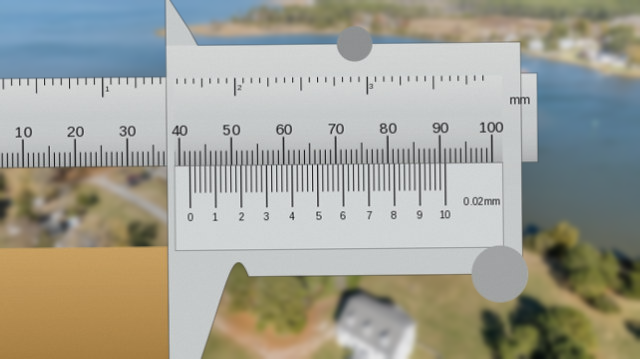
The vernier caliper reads 42.0 mm
